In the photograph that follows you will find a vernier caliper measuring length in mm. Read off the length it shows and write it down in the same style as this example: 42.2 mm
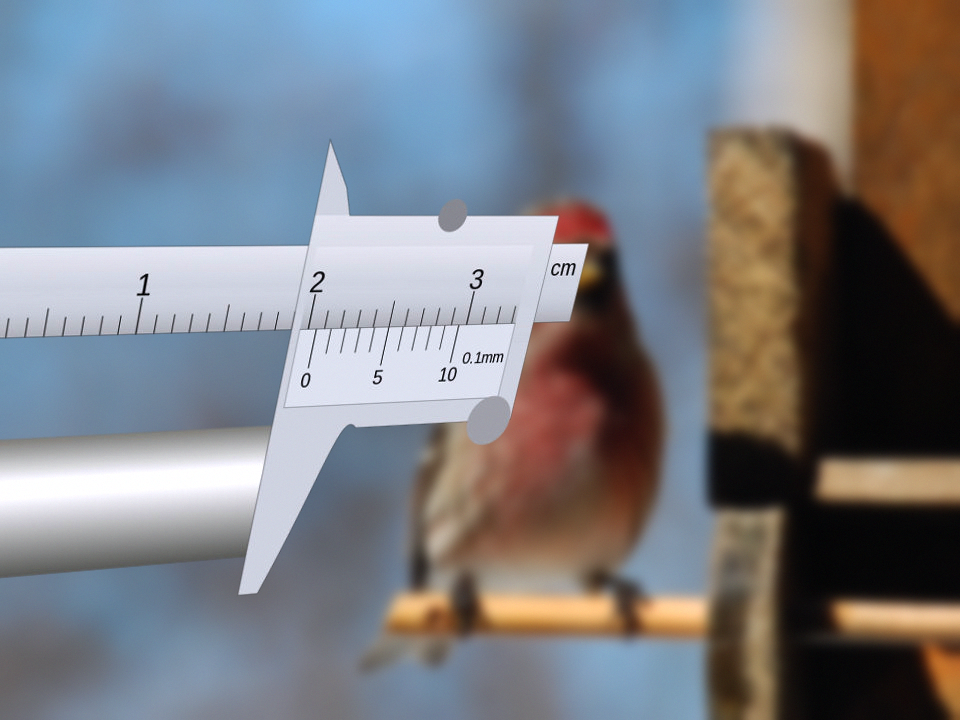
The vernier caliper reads 20.5 mm
